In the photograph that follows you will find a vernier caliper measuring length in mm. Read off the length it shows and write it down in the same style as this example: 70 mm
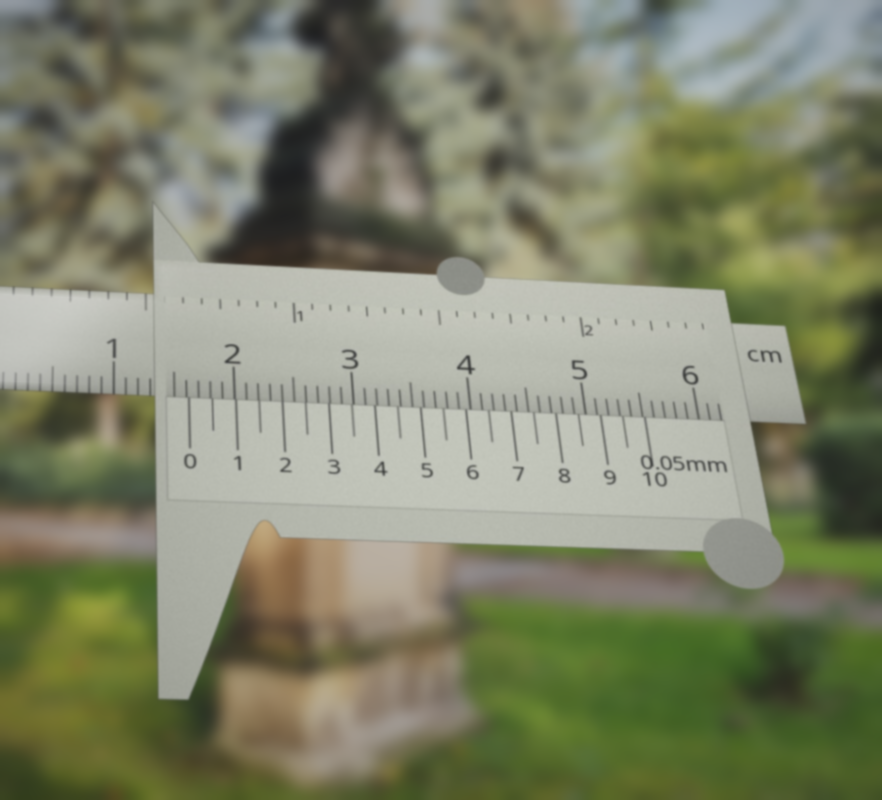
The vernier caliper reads 16.2 mm
